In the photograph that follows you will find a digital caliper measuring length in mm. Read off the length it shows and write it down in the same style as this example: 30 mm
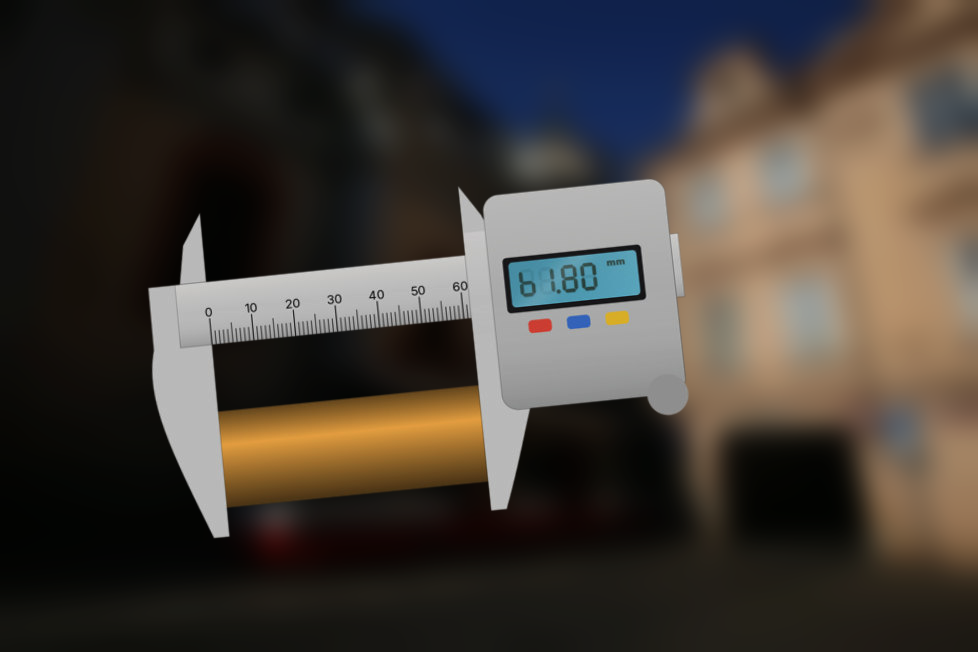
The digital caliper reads 61.80 mm
